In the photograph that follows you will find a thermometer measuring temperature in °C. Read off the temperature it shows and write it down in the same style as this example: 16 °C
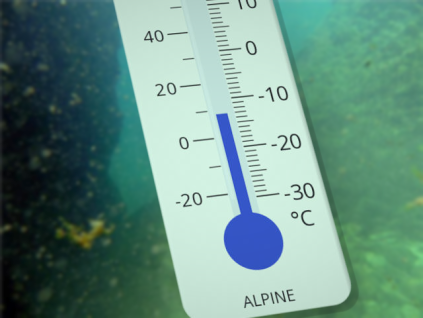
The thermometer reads -13 °C
